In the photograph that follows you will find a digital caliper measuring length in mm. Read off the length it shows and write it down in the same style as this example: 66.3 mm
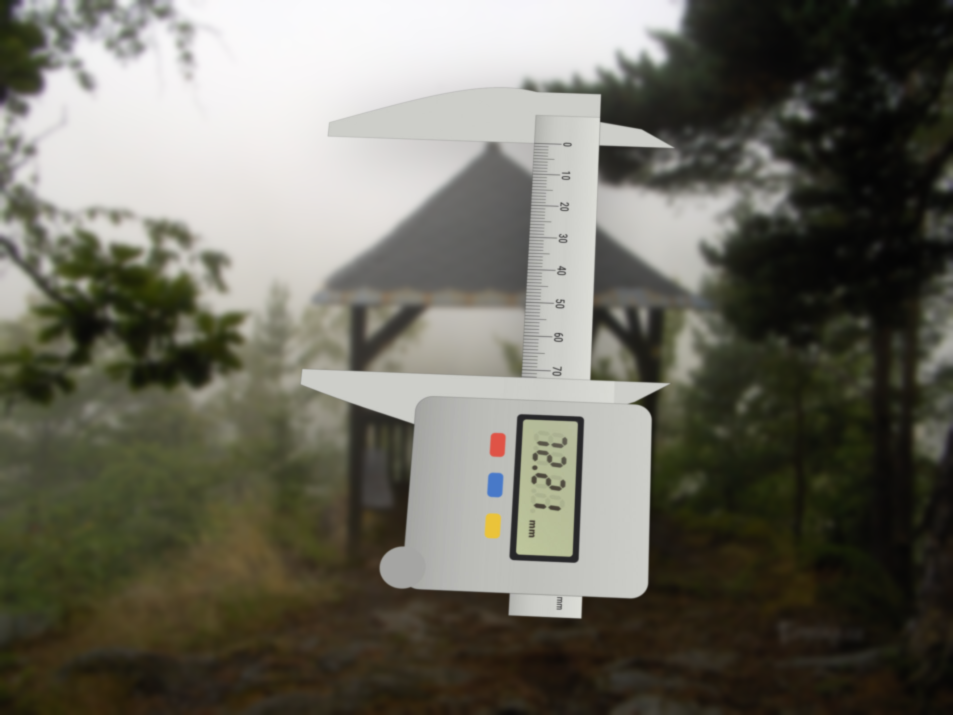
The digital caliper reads 72.21 mm
